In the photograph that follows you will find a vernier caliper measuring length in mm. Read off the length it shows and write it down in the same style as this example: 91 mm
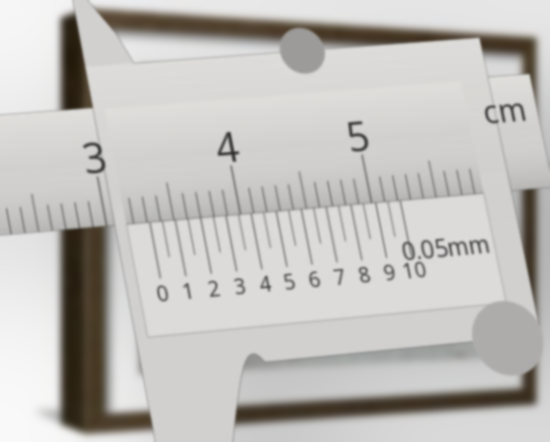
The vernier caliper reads 33.2 mm
